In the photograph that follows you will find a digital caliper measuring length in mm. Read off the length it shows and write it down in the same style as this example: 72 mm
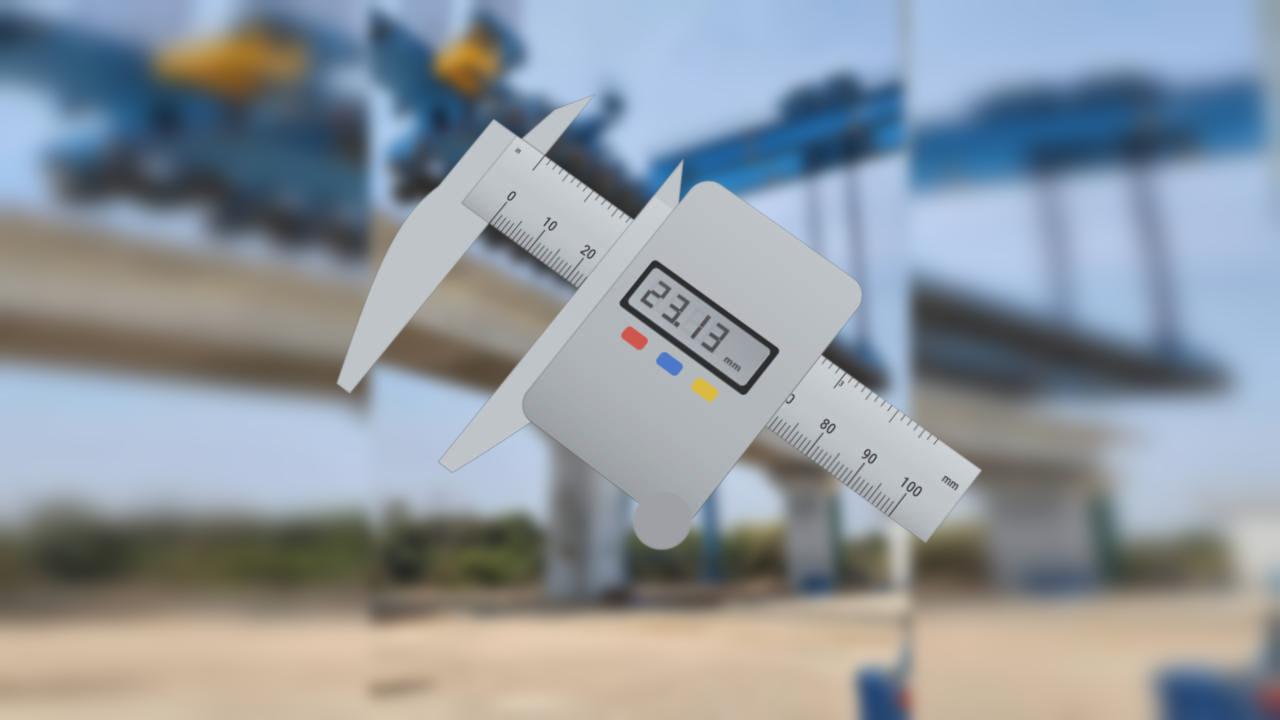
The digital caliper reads 23.13 mm
